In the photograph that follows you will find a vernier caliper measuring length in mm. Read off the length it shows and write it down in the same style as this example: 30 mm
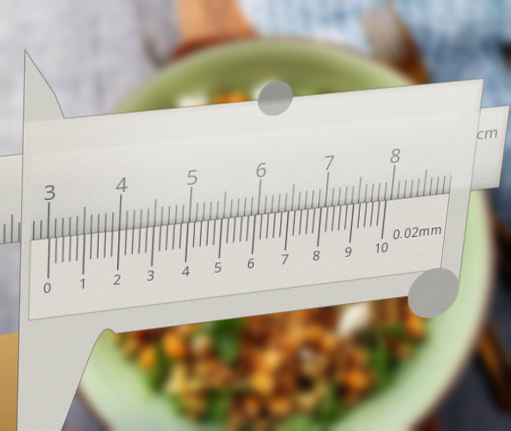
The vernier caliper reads 30.2 mm
